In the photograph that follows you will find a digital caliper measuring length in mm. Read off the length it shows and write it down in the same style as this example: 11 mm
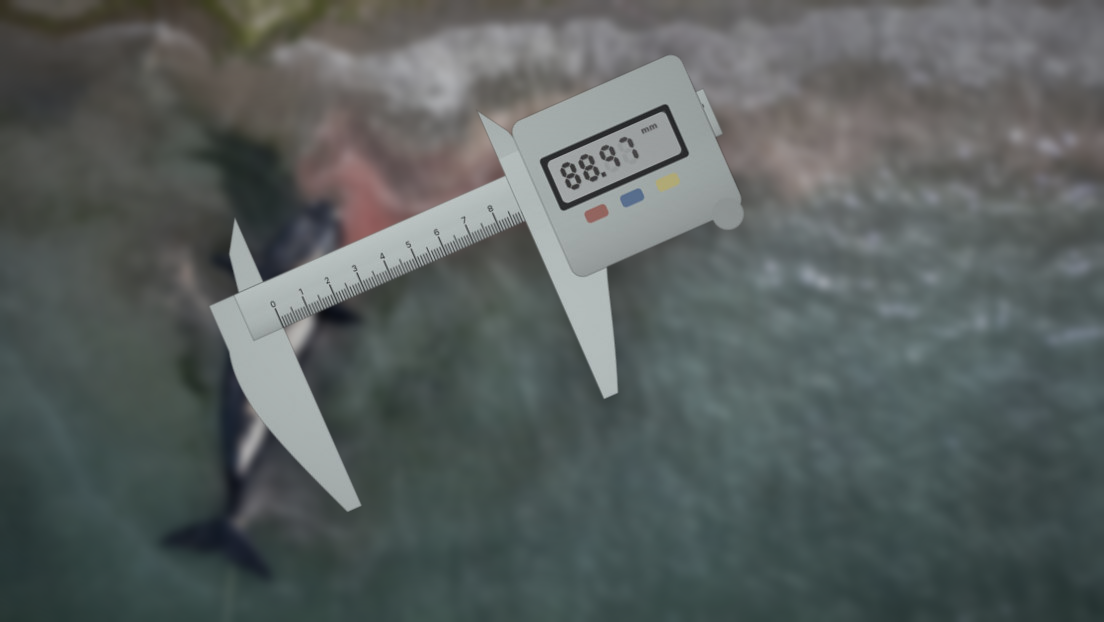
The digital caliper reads 88.97 mm
